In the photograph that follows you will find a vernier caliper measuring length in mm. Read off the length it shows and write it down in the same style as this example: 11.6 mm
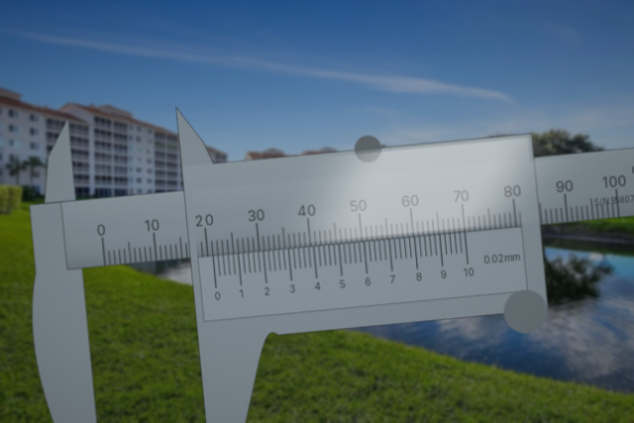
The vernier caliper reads 21.0 mm
